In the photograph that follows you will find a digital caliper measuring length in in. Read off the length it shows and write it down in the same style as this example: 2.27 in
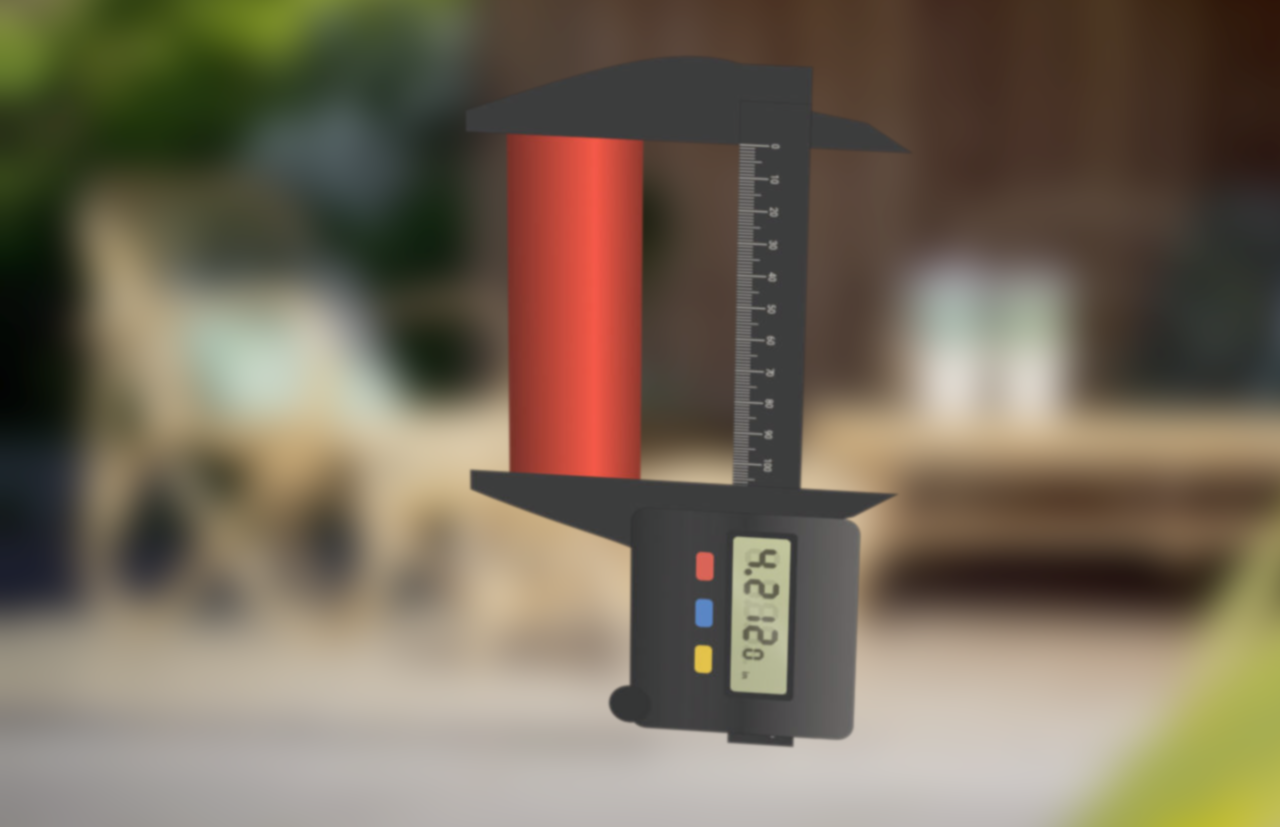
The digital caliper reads 4.2120 in
